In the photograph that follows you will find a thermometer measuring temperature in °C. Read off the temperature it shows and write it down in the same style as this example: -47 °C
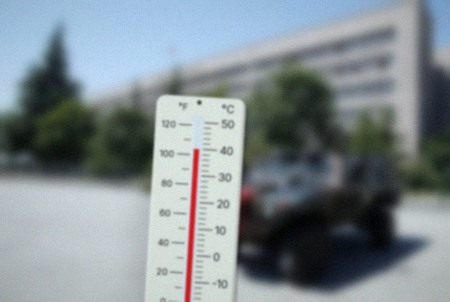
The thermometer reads 40 °C
